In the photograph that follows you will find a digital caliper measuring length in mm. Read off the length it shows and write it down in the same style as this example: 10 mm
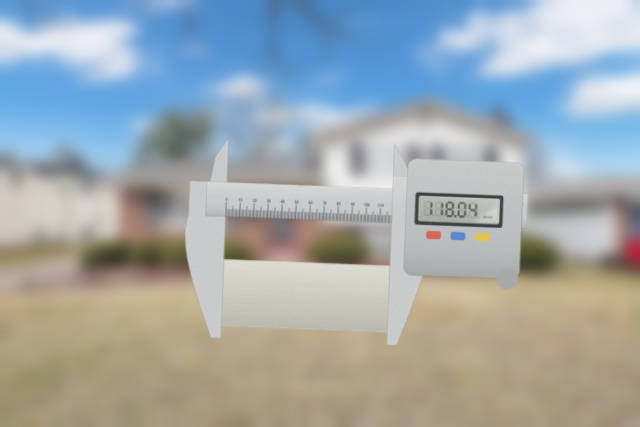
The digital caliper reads 118.04 mm
